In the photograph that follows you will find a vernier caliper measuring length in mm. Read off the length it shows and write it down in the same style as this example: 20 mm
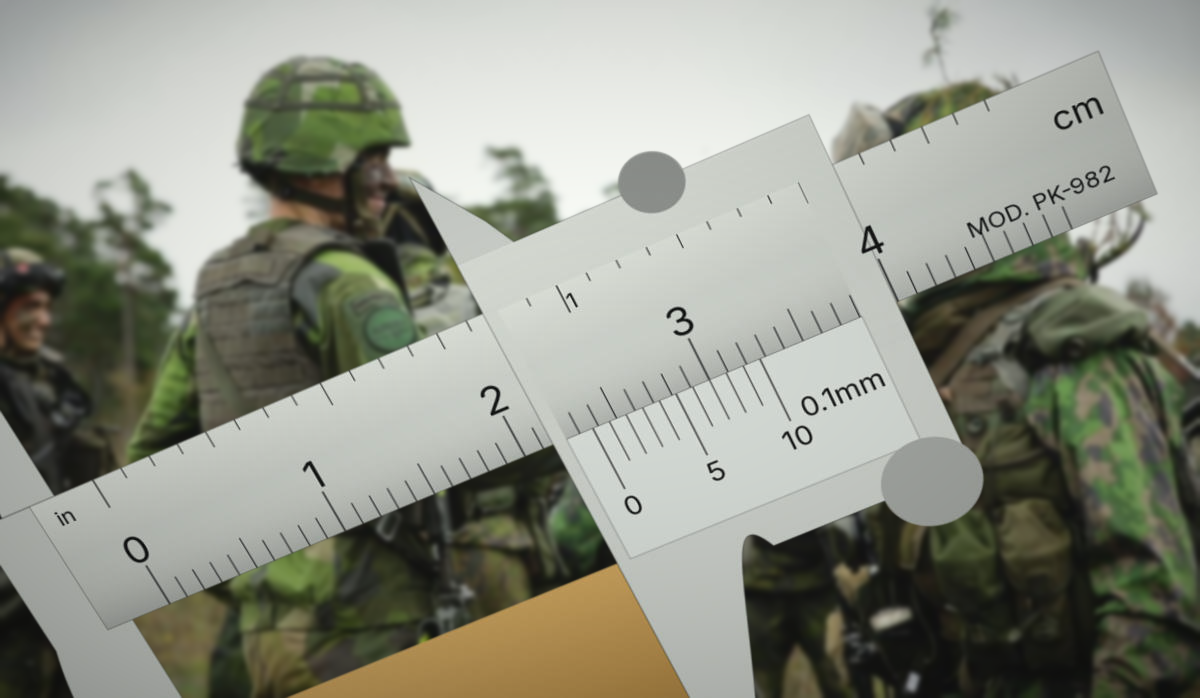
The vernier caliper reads 23.7 mm
